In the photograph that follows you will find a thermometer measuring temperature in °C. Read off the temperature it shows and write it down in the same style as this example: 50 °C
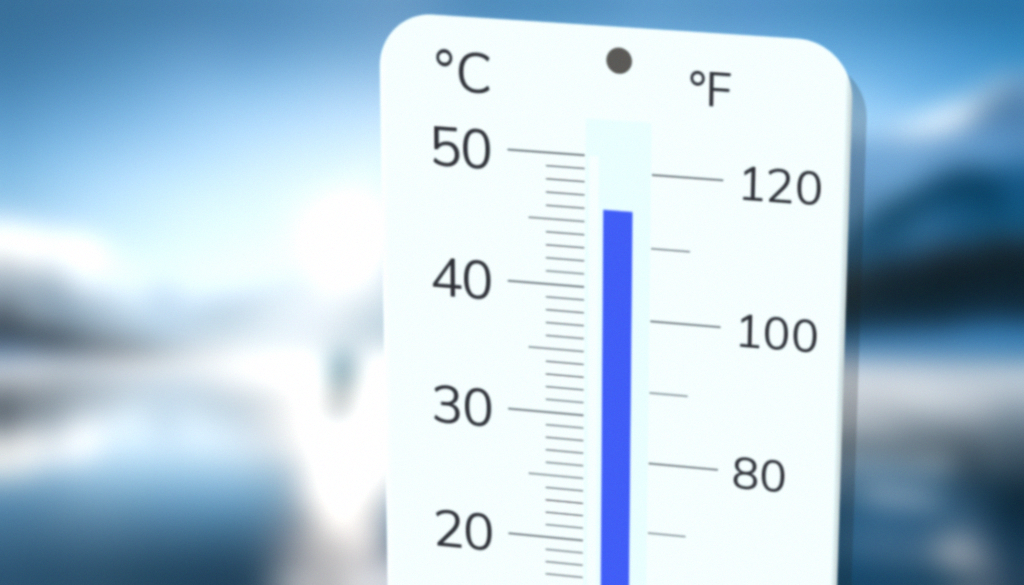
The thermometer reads 46 °C
